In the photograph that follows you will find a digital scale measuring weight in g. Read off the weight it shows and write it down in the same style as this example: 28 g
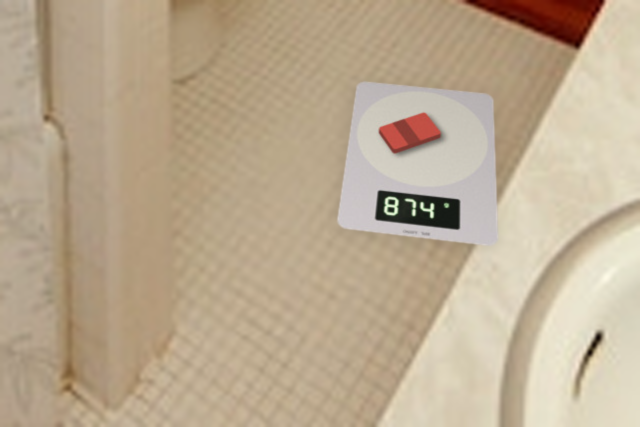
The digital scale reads 874 g
